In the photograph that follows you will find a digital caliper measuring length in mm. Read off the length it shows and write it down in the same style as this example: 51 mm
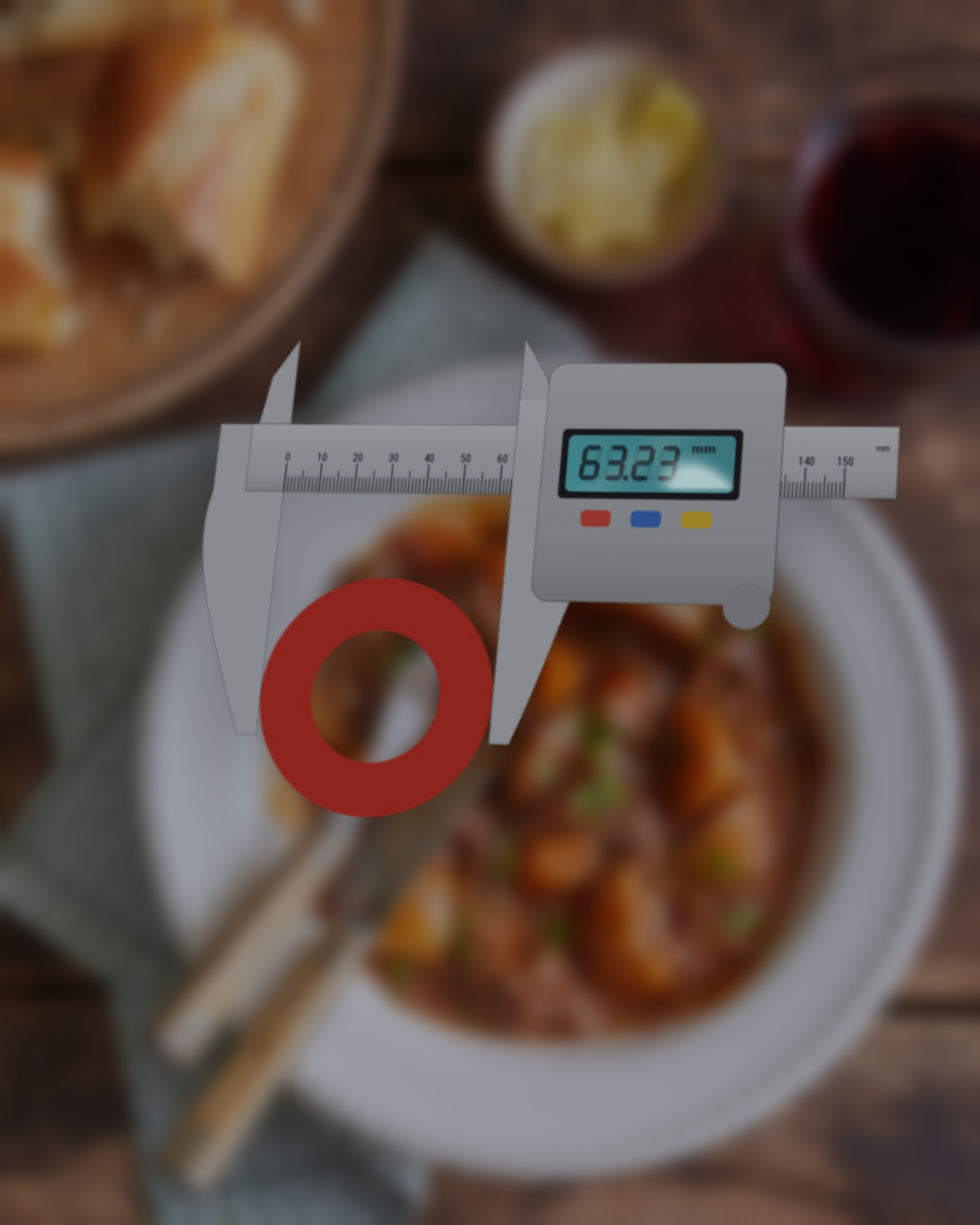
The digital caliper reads 63.23 mm
